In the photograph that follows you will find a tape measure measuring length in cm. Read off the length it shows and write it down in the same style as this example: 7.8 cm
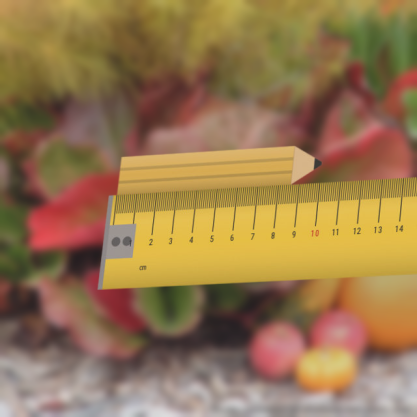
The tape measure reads 10 cm
